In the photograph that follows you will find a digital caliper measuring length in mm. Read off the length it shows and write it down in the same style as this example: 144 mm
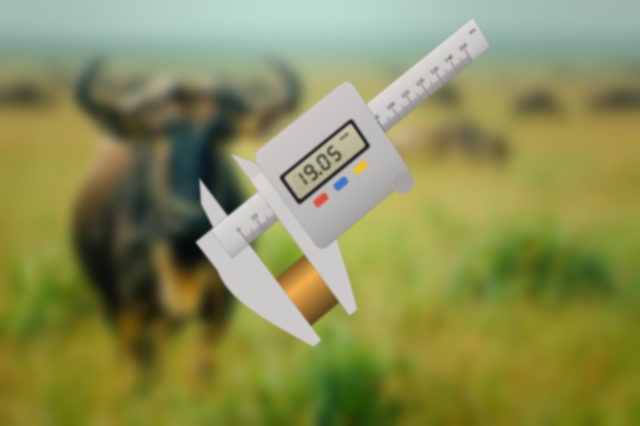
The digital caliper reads 19.05 mm
